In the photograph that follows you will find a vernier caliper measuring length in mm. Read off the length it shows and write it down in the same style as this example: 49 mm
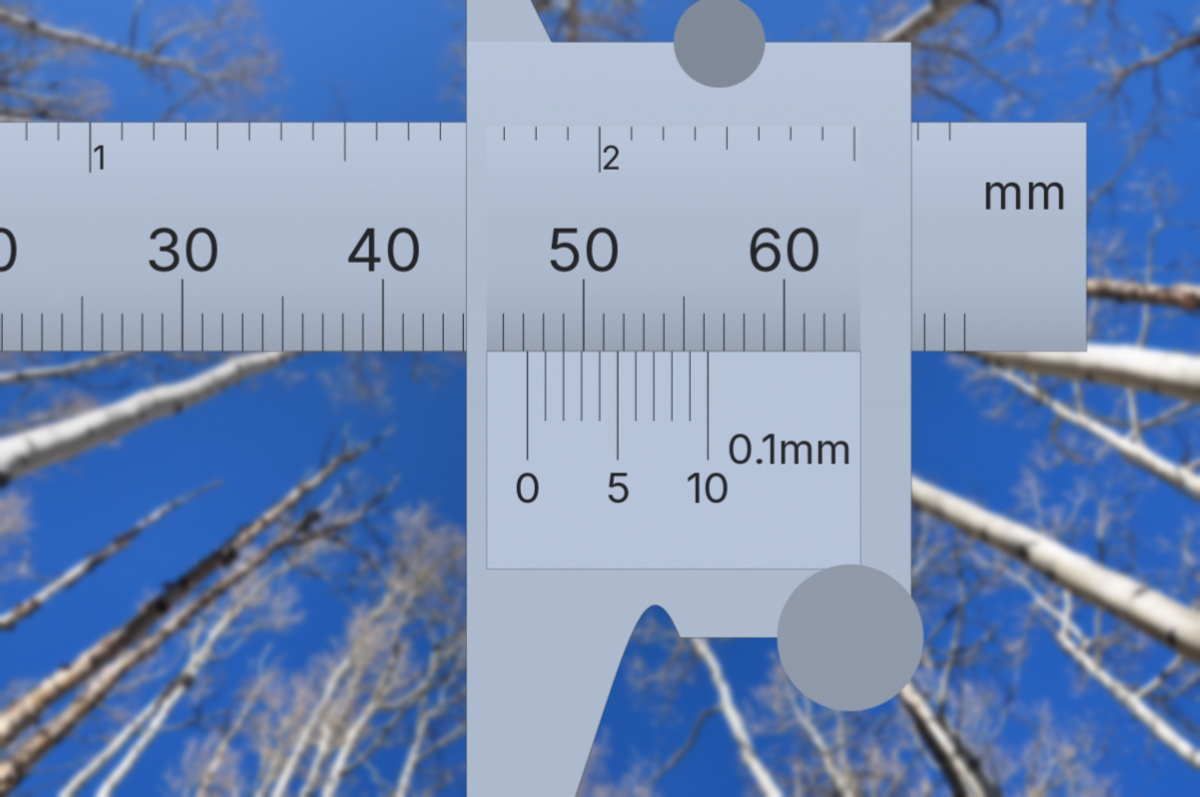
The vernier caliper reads 47.2 mm
